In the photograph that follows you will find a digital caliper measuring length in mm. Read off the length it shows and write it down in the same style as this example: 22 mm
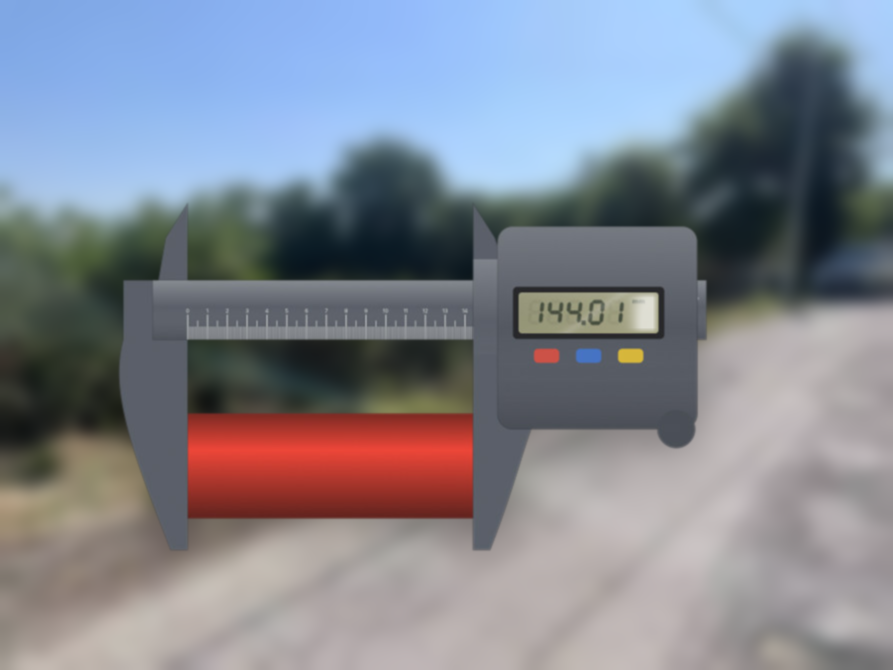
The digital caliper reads 144.01 mm
